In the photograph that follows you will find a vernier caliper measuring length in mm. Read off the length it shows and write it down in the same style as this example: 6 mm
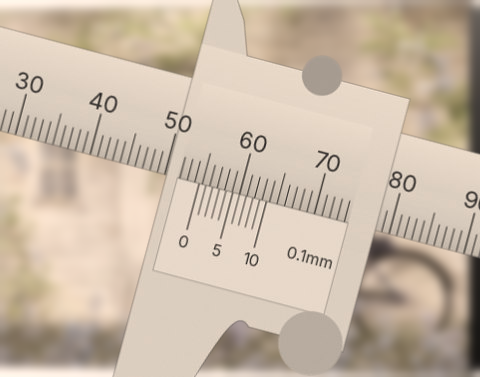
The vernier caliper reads 54.6 mm
